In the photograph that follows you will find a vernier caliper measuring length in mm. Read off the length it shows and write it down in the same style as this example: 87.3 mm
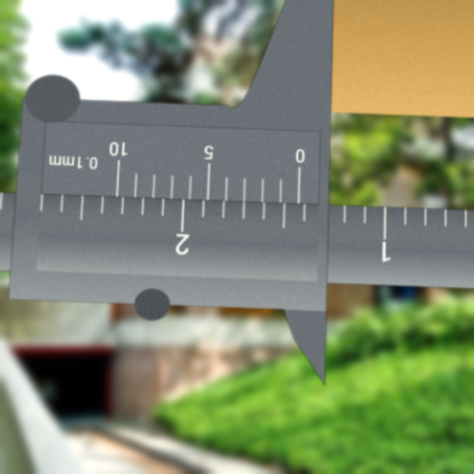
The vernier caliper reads 14.3 mm
